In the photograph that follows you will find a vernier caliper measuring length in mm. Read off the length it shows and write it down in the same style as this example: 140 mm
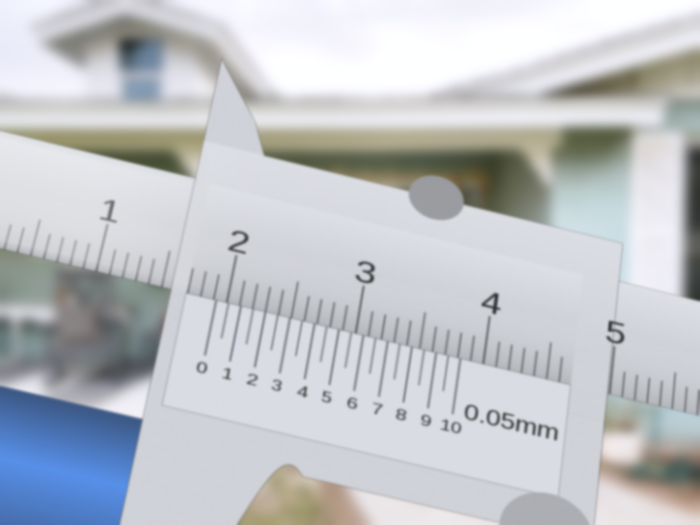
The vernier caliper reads 19.2 mm
